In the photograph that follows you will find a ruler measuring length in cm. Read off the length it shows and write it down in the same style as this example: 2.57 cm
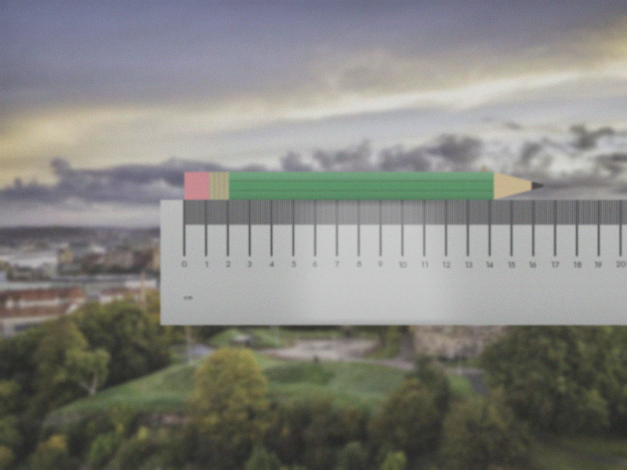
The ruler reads 16.5 cm
